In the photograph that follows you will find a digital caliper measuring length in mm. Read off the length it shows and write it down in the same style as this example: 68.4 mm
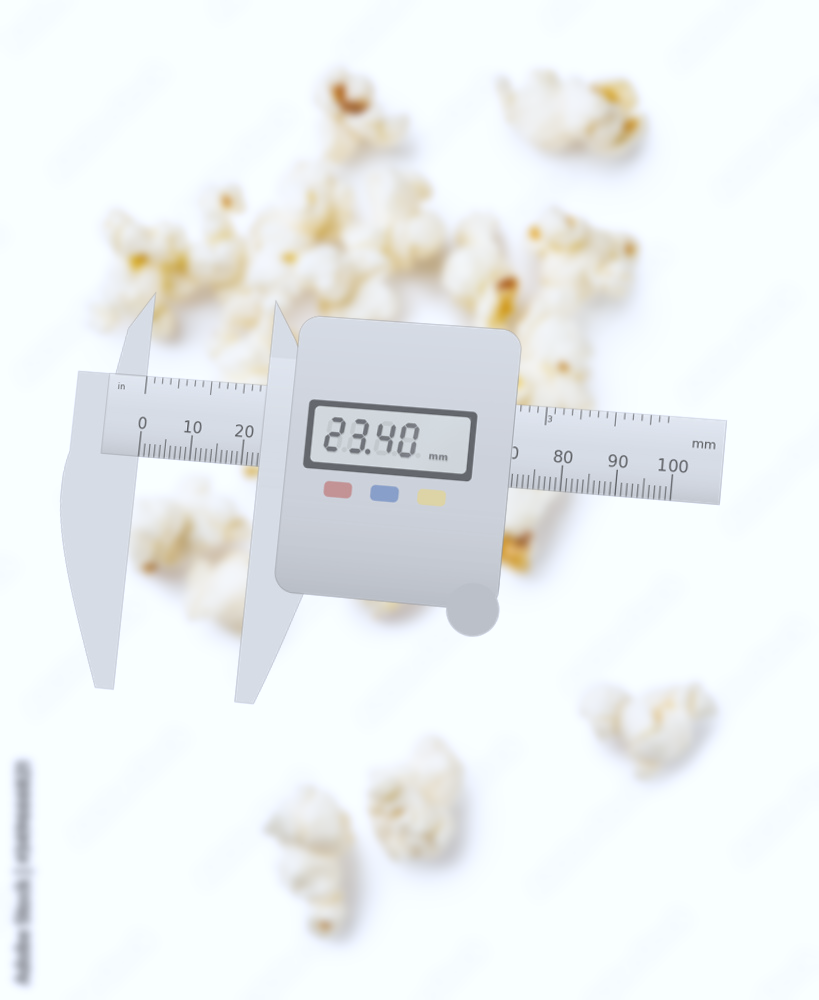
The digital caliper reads 23.40 mm
